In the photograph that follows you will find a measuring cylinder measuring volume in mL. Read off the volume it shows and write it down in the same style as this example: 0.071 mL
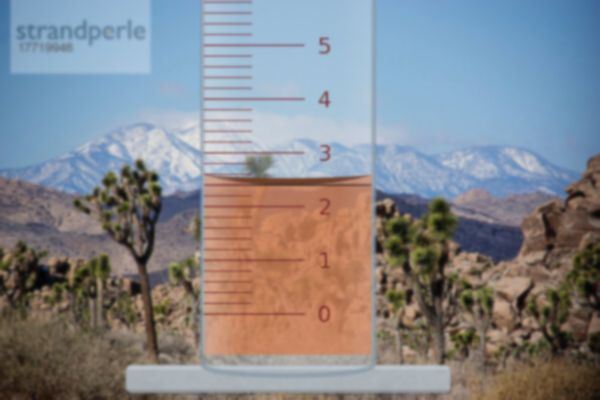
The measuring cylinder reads 2.4 mL
